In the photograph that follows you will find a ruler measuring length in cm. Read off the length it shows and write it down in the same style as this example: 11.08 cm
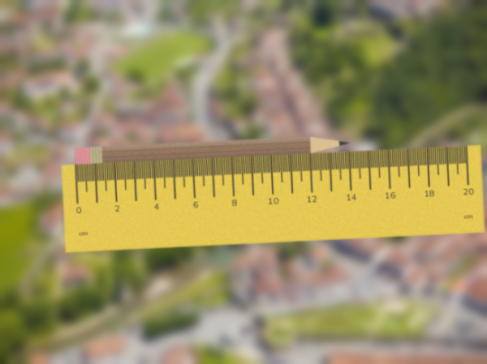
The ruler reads 14 cm
